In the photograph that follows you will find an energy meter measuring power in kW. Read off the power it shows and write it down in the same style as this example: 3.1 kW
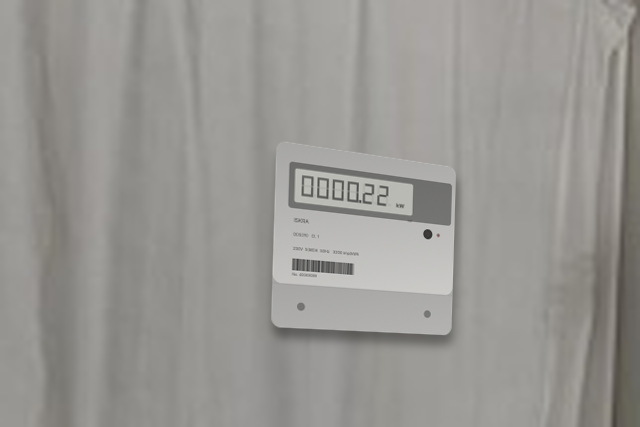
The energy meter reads 0.22 kW
